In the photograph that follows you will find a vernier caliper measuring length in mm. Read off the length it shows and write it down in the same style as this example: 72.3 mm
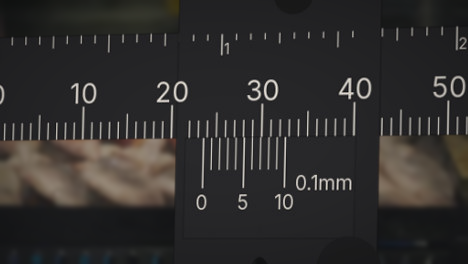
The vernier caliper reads 23.6 mm
